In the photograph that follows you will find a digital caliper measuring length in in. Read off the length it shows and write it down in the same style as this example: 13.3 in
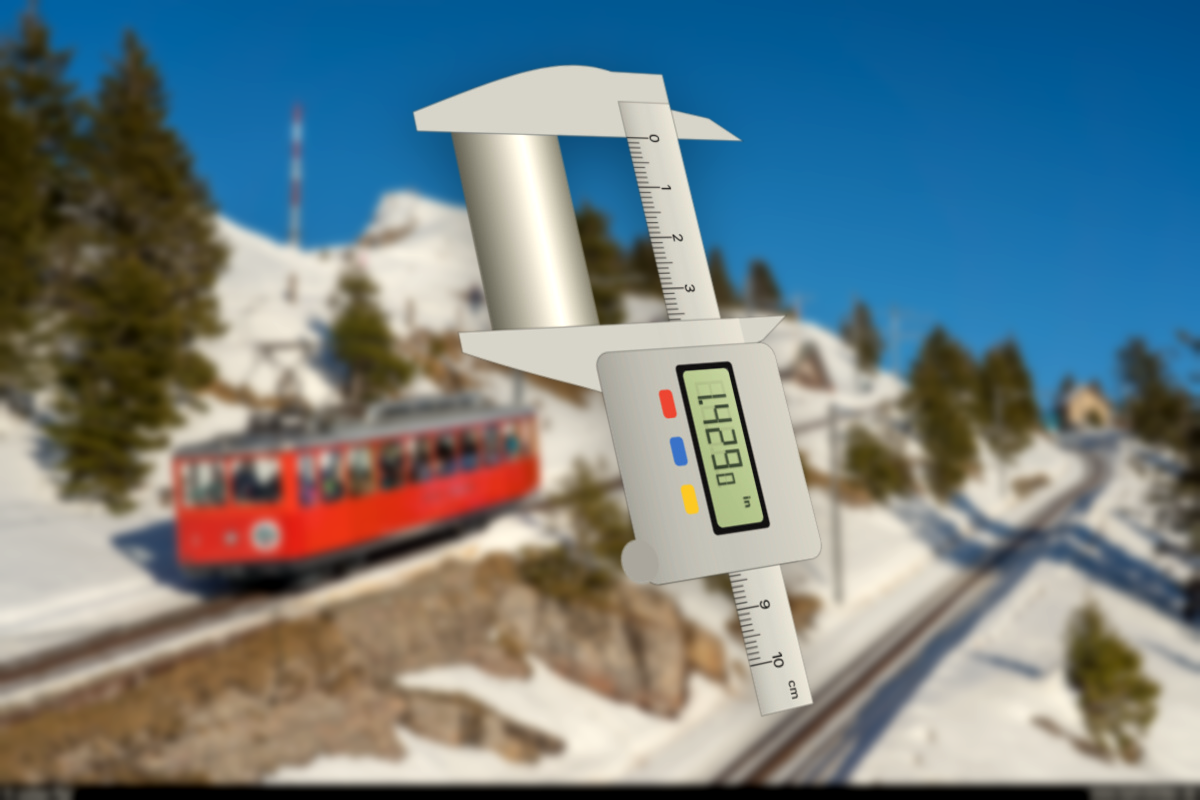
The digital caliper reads 1.4290 in
